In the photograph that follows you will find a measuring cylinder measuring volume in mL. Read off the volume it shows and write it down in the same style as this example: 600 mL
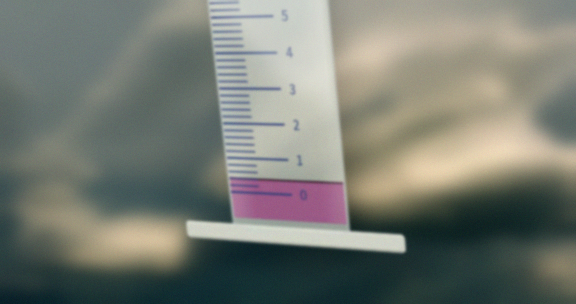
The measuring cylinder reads 0.4 mL
